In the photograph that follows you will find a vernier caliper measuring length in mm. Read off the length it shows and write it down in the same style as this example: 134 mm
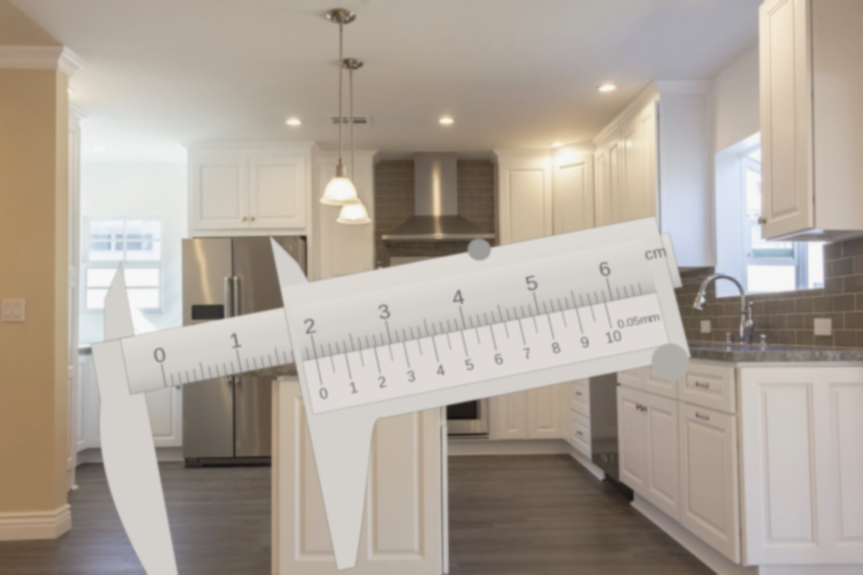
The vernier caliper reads 20.0 mm
